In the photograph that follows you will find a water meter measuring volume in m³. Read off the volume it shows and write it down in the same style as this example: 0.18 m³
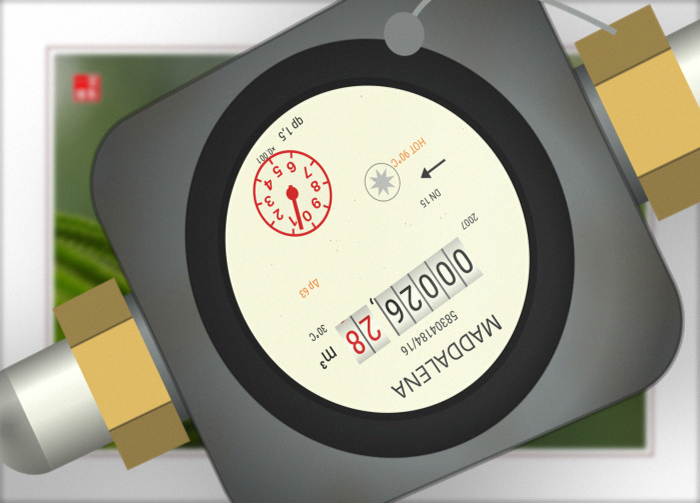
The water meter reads 26.280 m³
